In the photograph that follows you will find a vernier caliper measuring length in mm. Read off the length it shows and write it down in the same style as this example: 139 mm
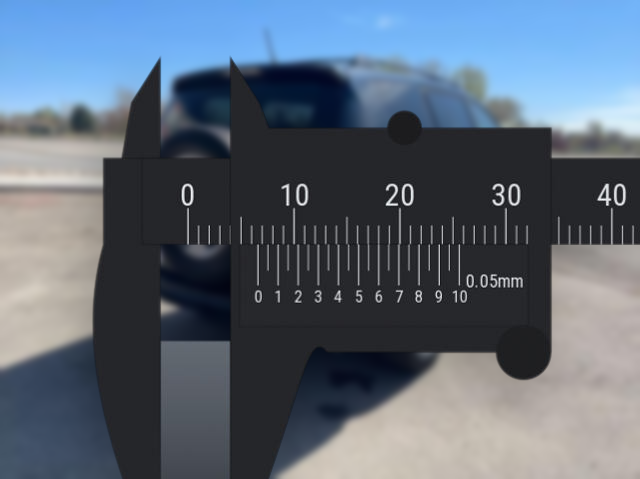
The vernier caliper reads 6.6 mm
